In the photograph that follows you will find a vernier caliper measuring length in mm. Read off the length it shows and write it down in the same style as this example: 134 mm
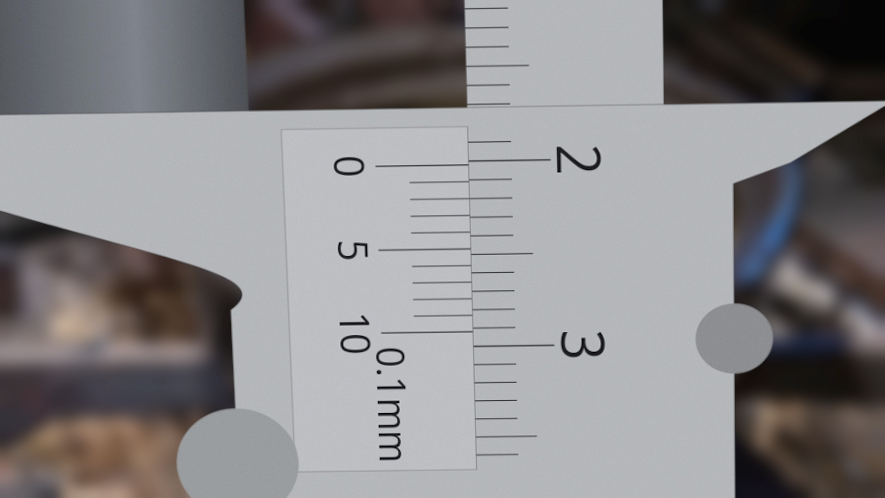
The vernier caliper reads 20.2 mm
